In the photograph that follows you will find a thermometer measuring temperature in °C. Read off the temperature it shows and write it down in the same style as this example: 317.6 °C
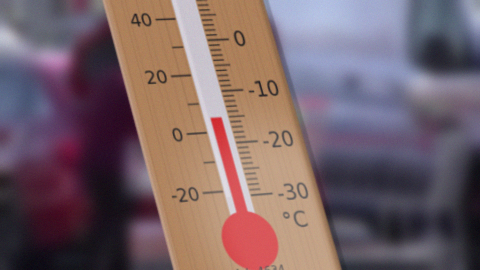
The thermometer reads -15 °C
